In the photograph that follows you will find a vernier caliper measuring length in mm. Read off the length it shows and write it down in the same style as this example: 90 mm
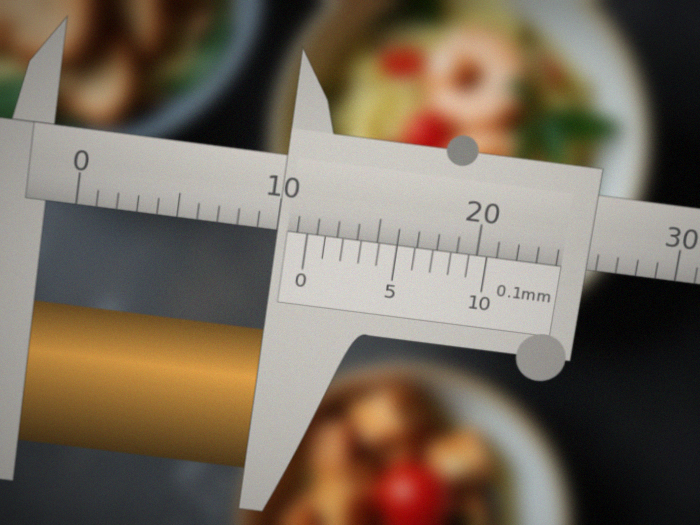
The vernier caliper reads 11.5 mm
